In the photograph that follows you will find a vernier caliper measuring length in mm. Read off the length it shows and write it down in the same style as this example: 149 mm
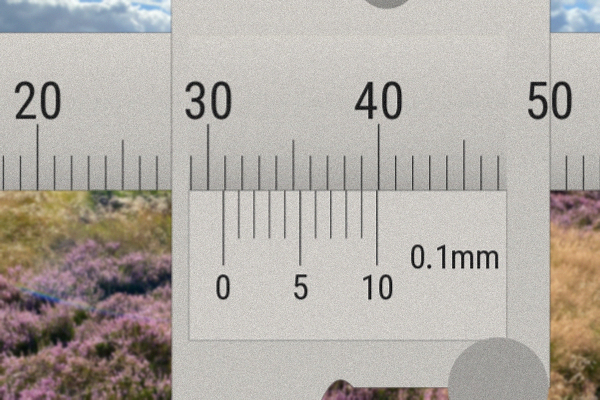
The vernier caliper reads 30.9 mm
